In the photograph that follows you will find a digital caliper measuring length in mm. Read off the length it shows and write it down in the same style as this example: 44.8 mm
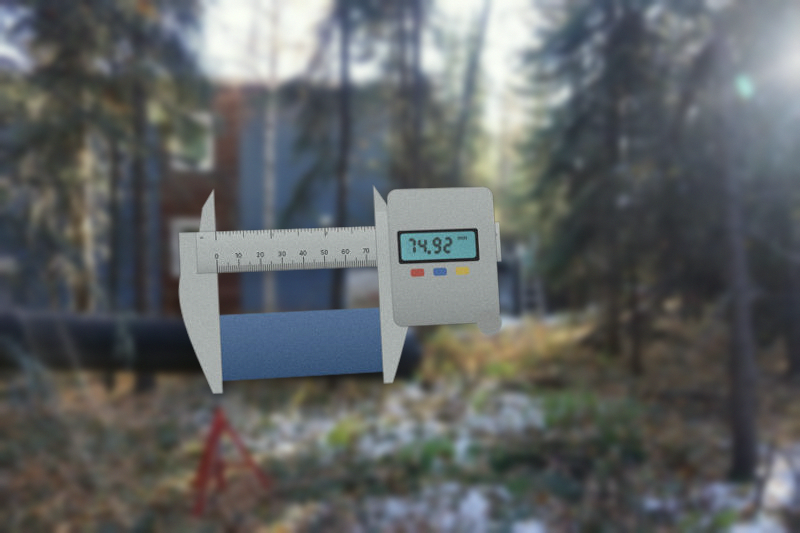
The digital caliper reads 74.92 mm
